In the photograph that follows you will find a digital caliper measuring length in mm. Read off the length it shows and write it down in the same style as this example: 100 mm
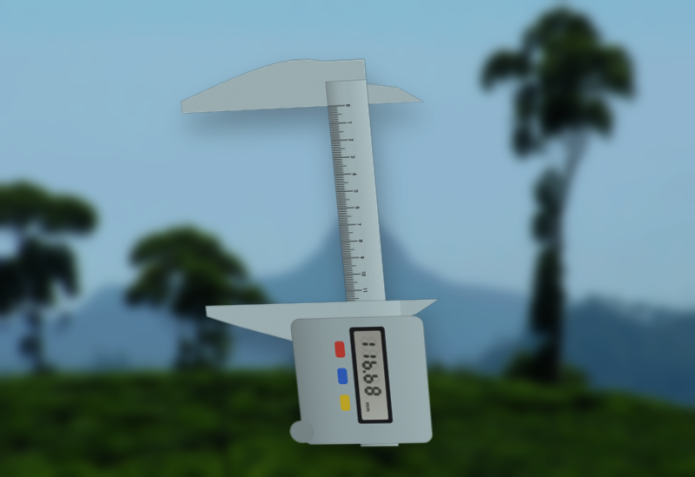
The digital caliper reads 116.68 mm
